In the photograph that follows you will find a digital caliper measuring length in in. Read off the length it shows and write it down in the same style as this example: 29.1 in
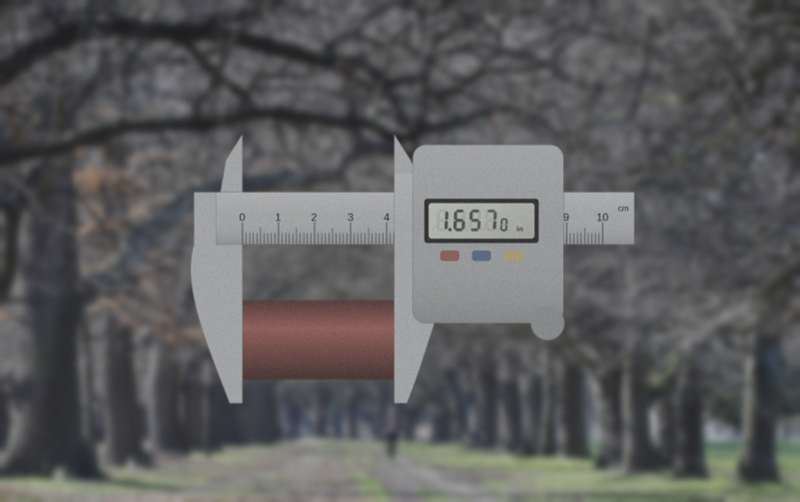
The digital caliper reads 1.6570 in
